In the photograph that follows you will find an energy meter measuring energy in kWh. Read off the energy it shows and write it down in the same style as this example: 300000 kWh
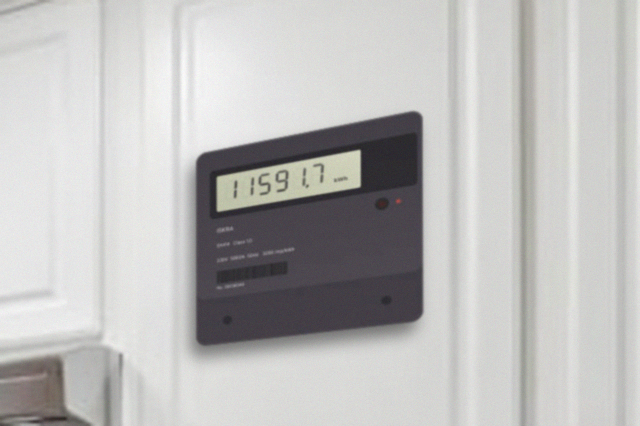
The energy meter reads 11591.7 kWh
